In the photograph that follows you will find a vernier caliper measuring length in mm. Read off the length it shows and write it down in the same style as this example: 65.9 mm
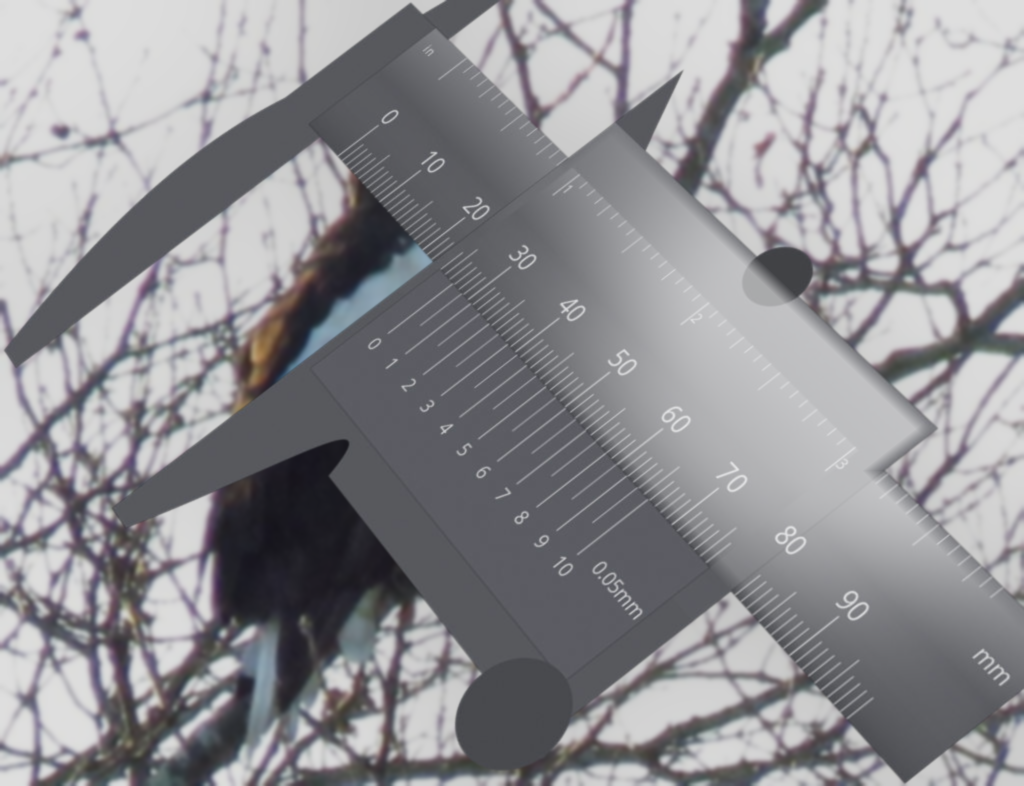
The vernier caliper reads 26.8 mm
